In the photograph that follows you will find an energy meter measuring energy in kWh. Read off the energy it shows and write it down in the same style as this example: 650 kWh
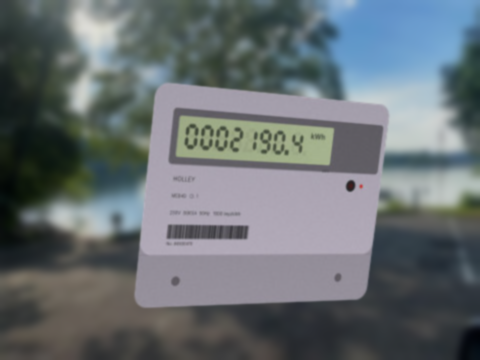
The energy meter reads 2190.4 kWh
